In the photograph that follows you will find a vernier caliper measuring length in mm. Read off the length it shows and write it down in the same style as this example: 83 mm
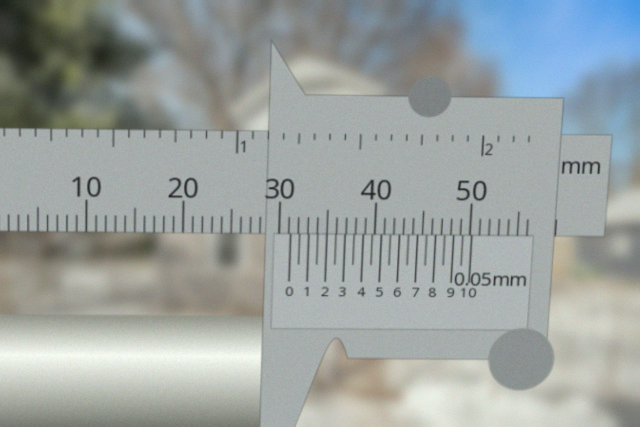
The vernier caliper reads 31.2 mm
